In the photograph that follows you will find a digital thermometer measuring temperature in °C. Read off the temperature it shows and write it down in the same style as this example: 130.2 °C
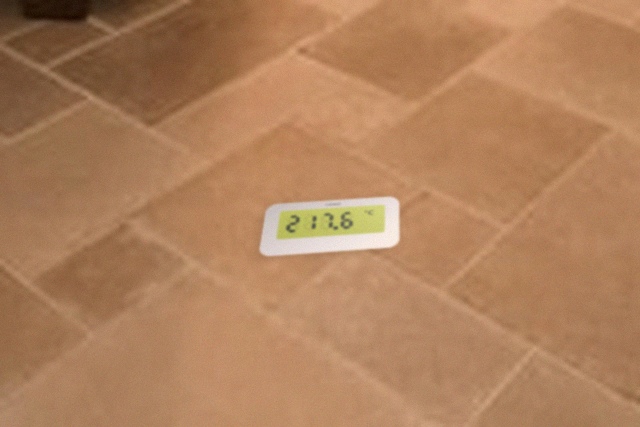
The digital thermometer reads 217.6 °C
